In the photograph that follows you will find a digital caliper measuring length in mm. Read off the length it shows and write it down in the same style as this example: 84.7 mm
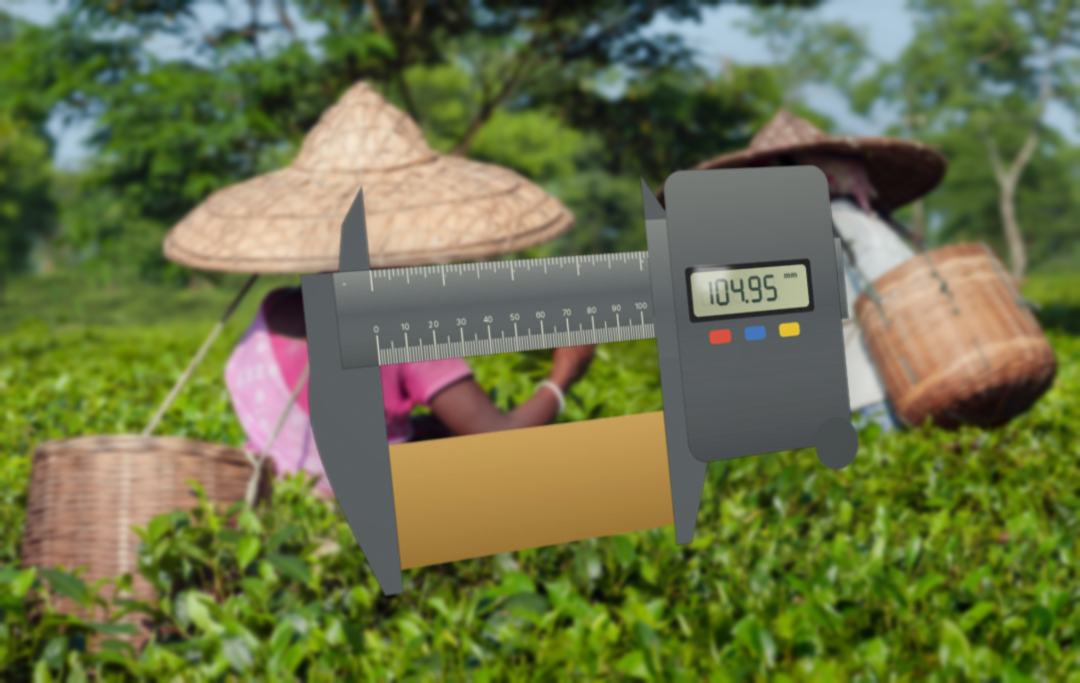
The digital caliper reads 104.95 mm
